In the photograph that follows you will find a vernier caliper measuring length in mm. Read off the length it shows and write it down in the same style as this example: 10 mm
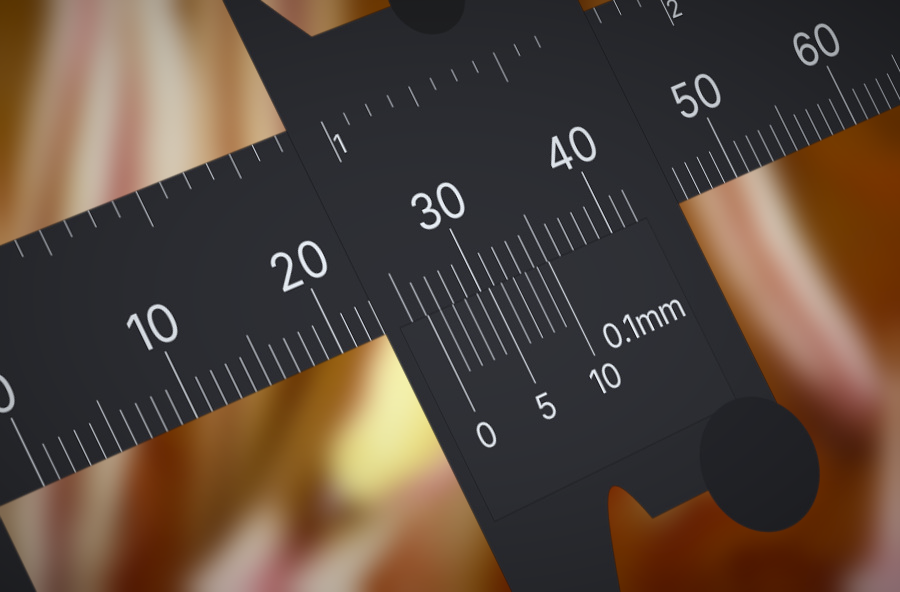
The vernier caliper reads 26.1 mm
